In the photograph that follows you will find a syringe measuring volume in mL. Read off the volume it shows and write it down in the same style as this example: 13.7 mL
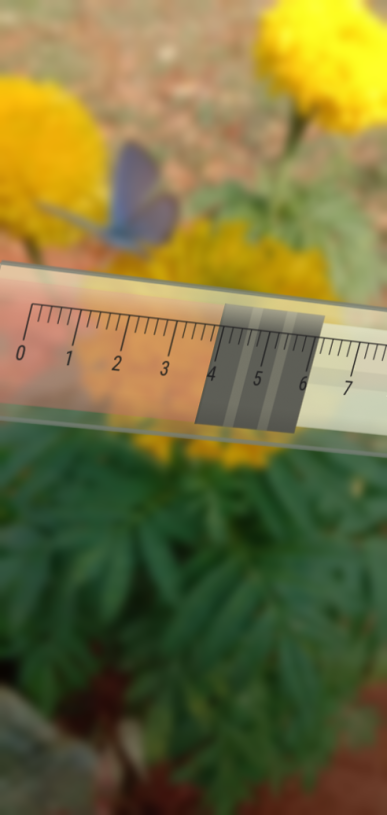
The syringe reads 3.9 mL
